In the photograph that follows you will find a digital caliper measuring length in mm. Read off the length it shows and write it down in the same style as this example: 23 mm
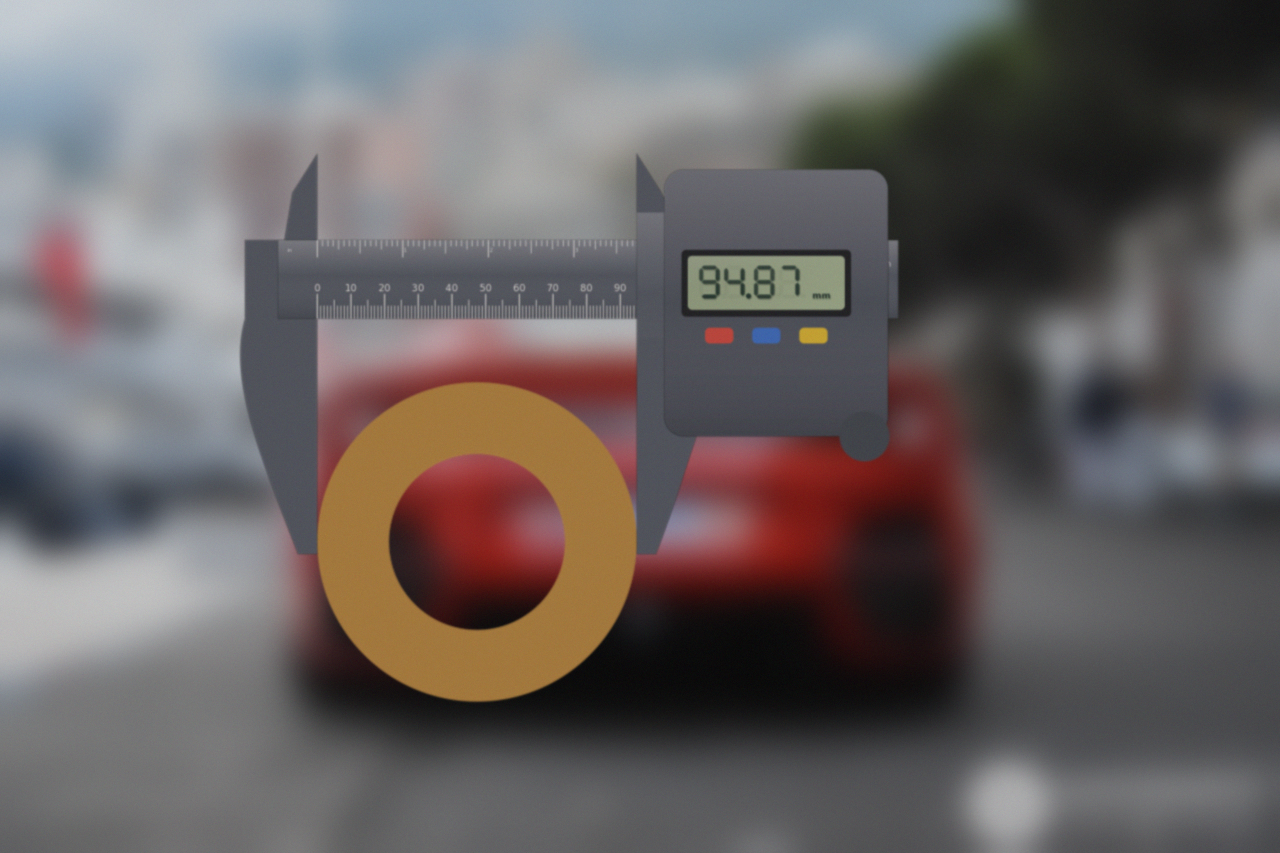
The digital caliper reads 94.87 mm
